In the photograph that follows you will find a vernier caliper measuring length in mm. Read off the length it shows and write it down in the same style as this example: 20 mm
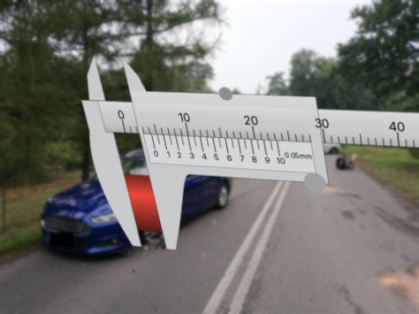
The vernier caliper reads 4.2 mm
